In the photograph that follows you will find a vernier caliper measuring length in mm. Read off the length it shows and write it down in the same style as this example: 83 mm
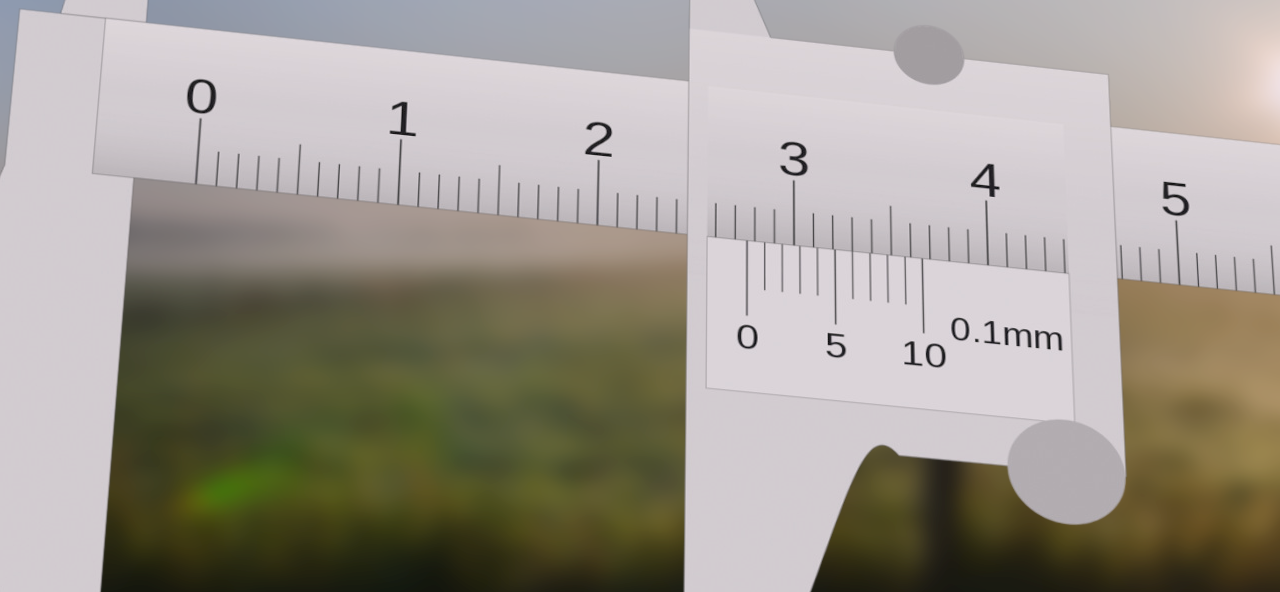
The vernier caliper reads 27.6 mm
